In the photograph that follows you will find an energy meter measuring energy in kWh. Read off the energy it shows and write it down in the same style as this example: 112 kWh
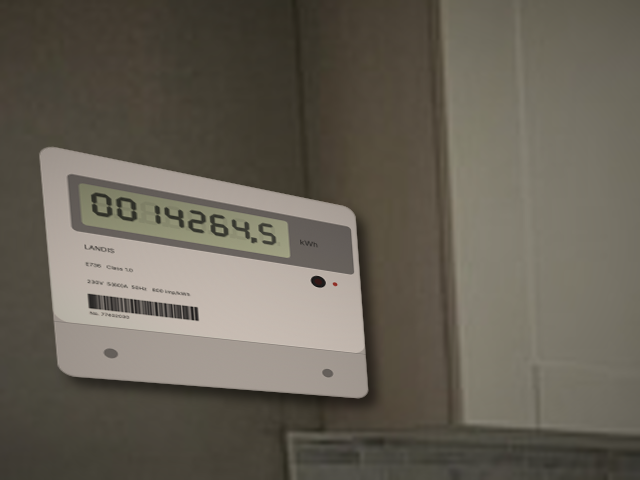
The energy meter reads 14264.5 kWh
